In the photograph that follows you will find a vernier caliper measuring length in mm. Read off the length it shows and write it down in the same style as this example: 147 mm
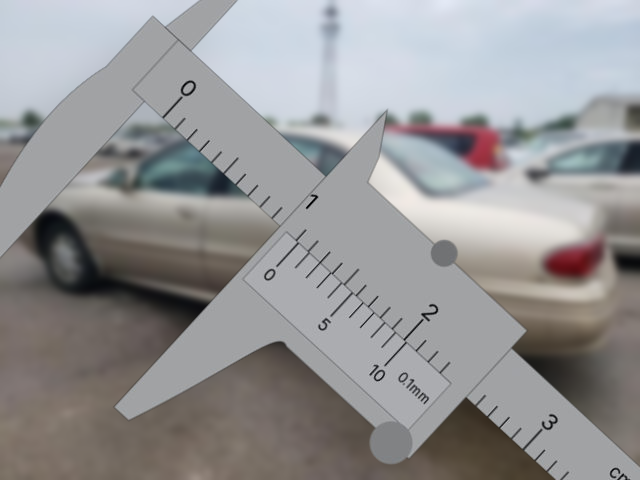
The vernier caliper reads 11.2 mm
